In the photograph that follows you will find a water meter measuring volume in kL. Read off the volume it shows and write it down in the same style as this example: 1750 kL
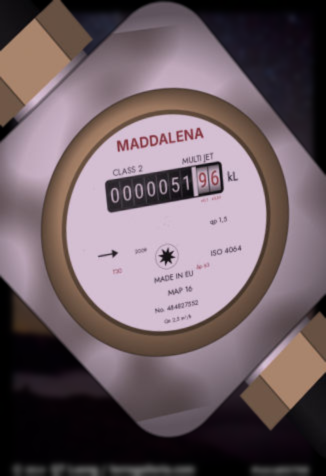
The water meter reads 51.96 kL
